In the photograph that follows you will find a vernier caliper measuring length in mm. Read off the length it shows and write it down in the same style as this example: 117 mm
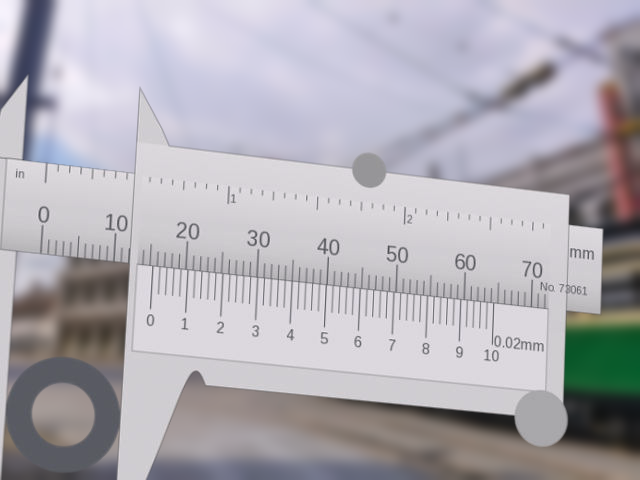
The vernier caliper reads 15.4 mm
